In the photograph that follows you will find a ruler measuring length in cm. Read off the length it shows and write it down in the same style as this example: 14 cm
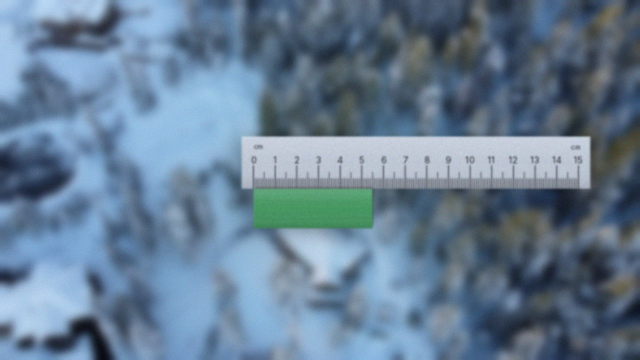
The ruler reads 5.5 cm
